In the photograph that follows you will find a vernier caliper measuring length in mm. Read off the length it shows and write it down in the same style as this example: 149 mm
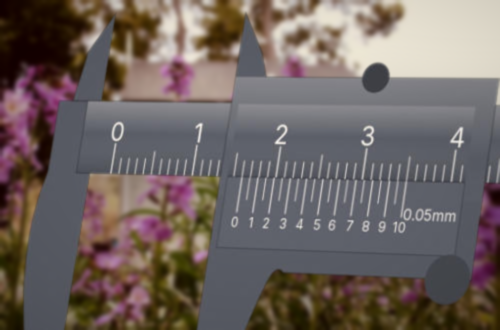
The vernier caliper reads 16.0 mm
